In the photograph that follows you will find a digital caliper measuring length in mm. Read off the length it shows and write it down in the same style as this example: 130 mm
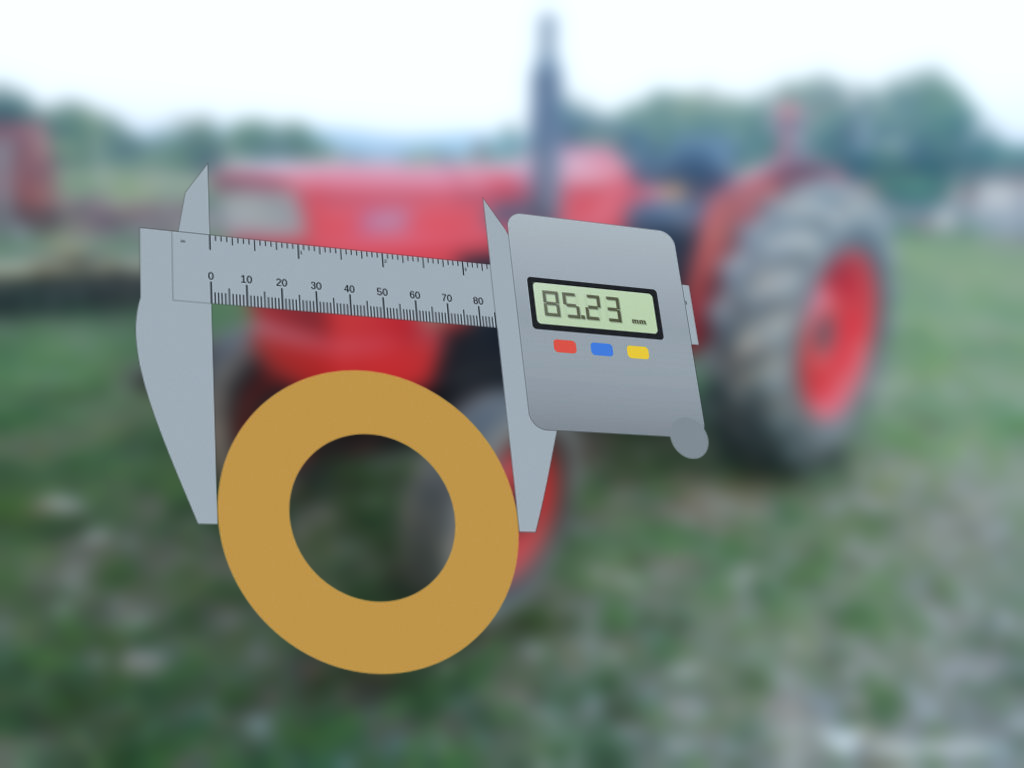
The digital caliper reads 85.23 mm
